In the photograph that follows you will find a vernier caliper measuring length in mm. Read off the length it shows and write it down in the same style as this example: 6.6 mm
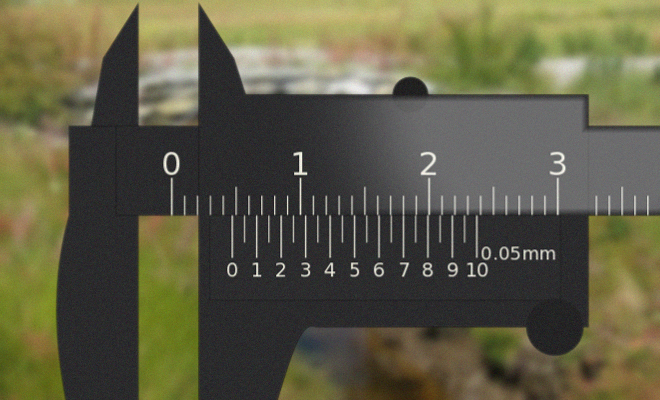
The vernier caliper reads 4.7 mm
